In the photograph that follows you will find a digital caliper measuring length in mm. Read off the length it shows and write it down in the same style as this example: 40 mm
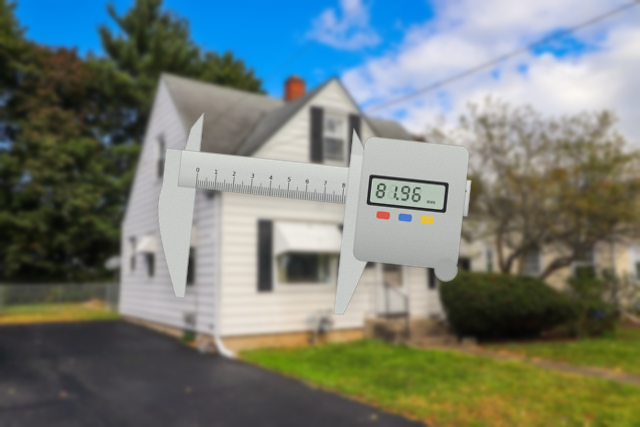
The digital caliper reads 81.96 mm
